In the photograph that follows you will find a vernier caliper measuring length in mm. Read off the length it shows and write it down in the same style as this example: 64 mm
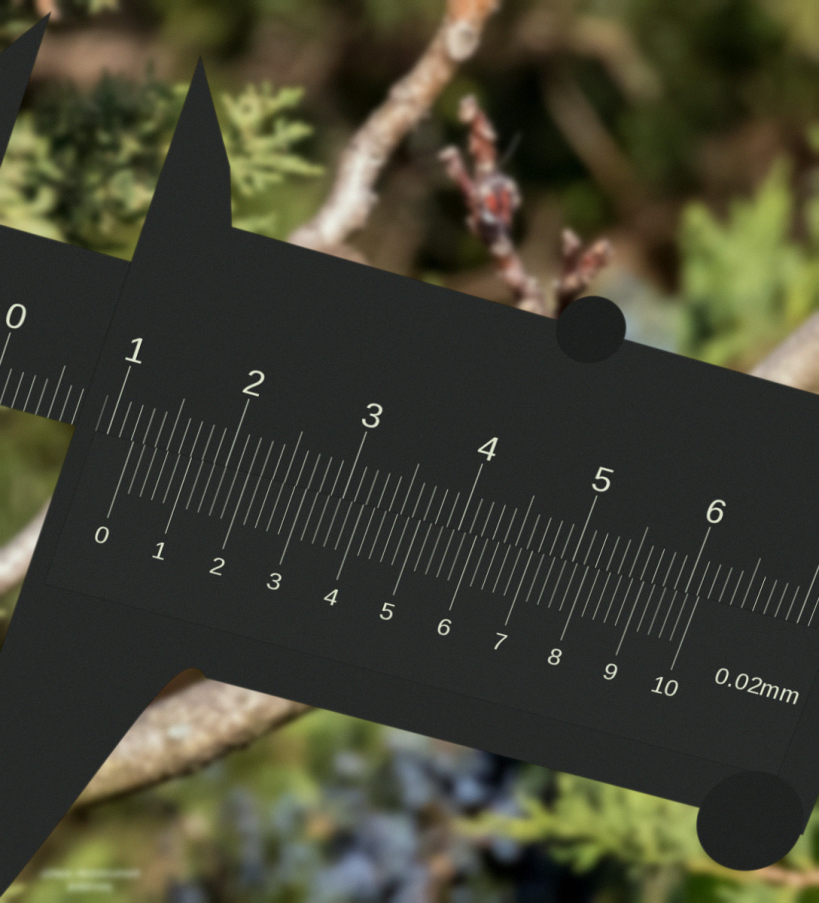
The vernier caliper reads 12.2 mm
